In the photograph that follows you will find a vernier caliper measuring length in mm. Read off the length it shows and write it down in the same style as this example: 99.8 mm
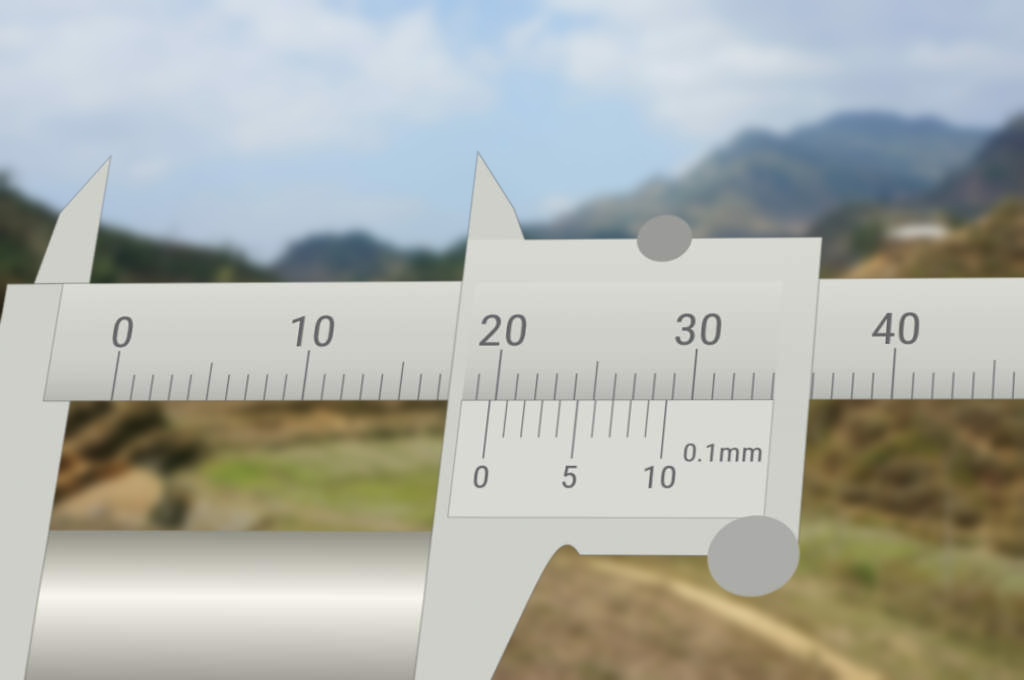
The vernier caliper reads 19.7 mm
